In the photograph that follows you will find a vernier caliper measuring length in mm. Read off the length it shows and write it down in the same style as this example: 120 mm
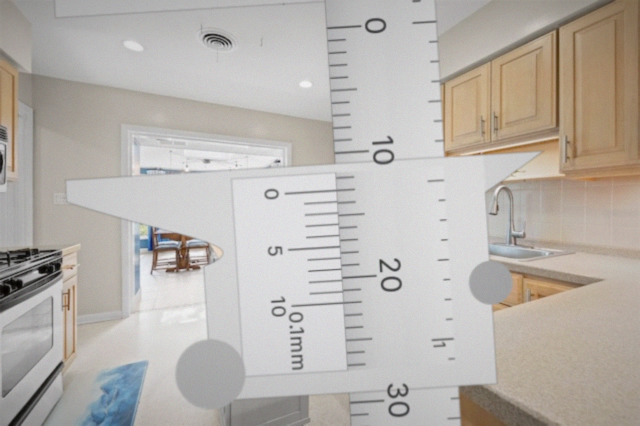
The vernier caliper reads 13.0 mm
